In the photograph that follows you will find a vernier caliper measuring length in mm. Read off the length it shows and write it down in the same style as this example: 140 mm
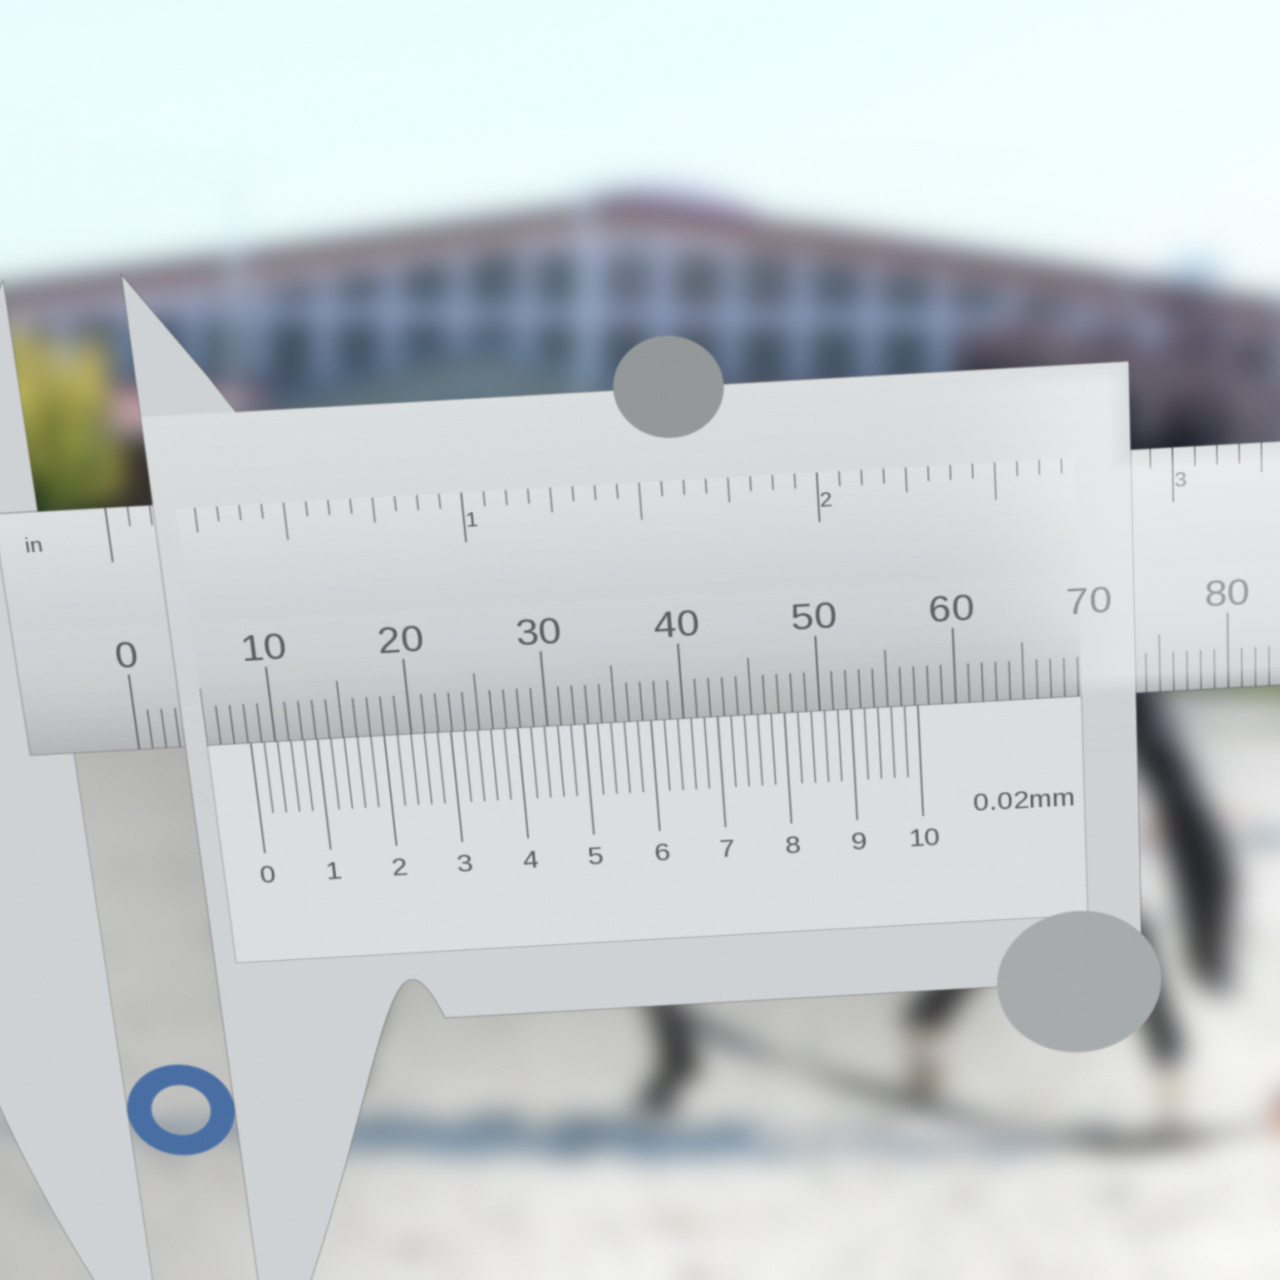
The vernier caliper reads 8.2 mm
